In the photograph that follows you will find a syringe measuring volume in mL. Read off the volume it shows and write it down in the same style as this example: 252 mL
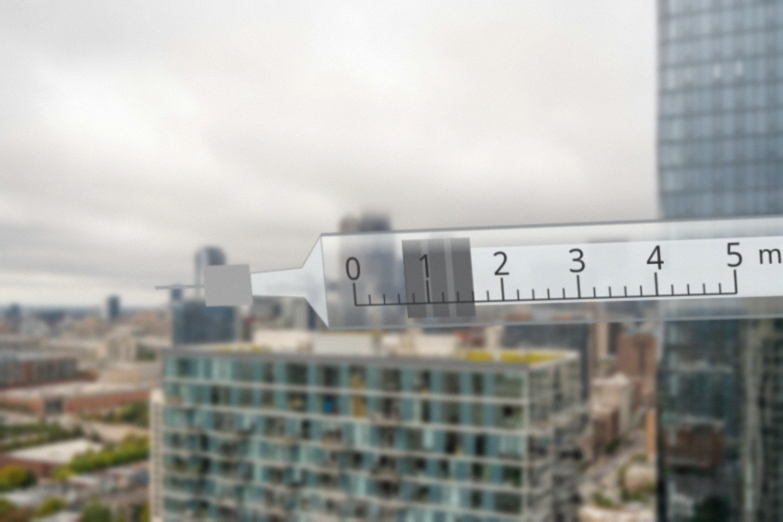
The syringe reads 0.7 mL
